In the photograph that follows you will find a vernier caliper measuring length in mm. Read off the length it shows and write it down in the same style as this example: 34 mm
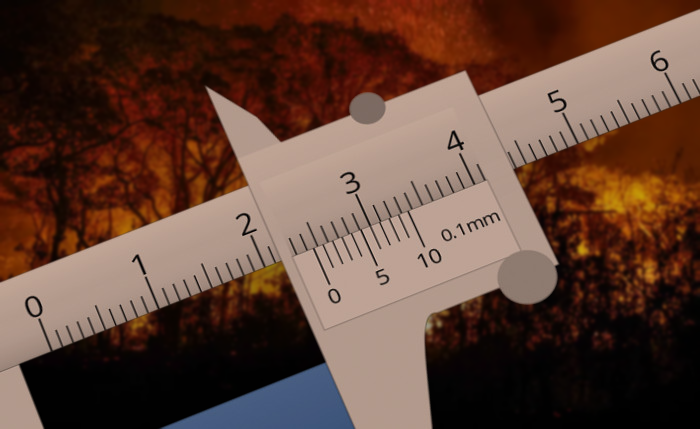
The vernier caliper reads 24.6 mm
